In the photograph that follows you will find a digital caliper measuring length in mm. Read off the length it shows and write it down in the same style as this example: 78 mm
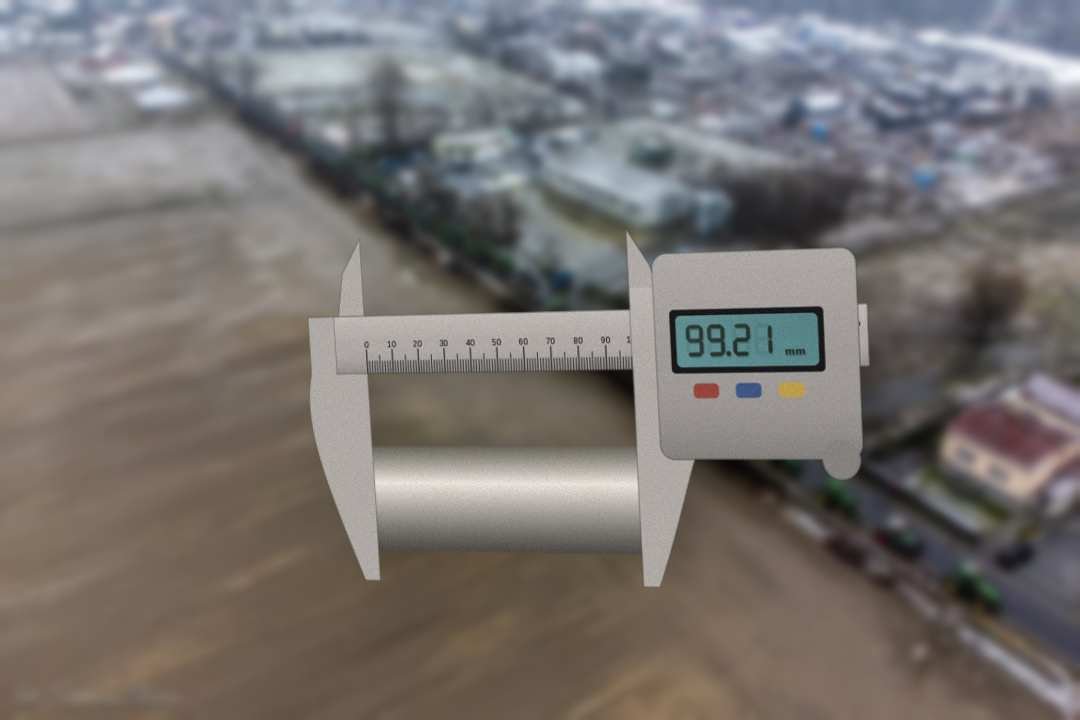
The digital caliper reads 99.21 mm
